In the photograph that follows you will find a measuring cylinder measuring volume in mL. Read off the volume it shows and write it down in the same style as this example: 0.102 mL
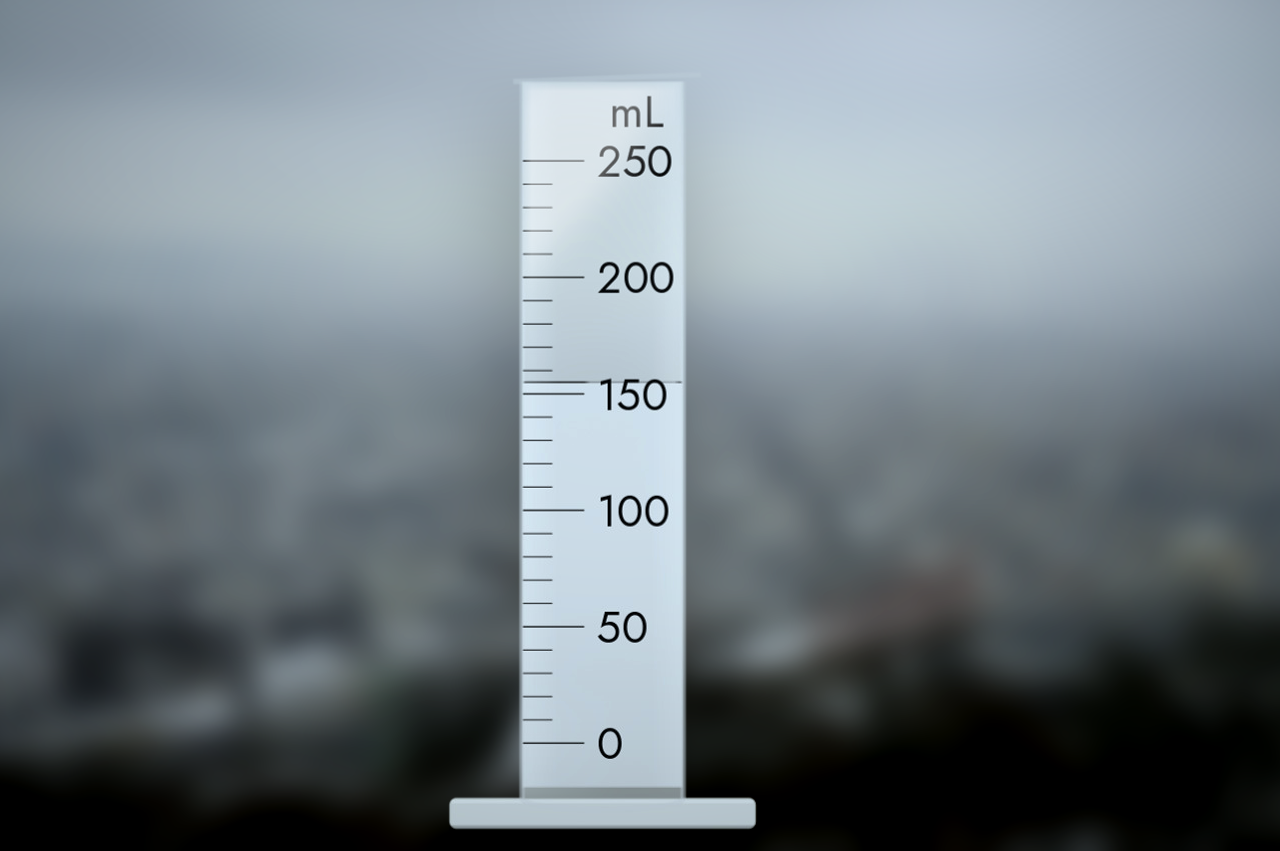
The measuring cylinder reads 155 mL
